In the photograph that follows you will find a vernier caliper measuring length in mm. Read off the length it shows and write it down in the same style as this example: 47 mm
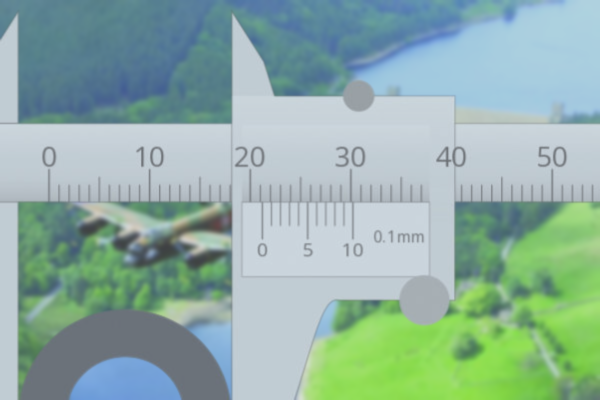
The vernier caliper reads 21.2 mm
